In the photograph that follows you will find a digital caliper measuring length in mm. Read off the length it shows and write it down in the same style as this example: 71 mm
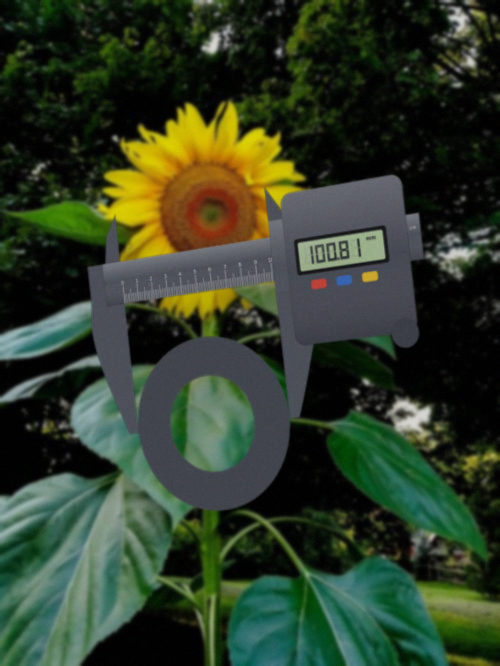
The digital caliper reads 100.81 mm
